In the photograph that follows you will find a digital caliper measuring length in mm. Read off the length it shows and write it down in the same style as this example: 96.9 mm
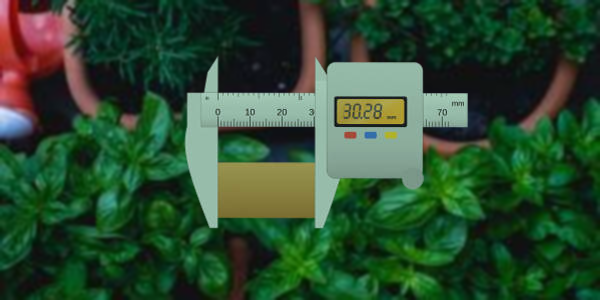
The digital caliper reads 30.28 mm
